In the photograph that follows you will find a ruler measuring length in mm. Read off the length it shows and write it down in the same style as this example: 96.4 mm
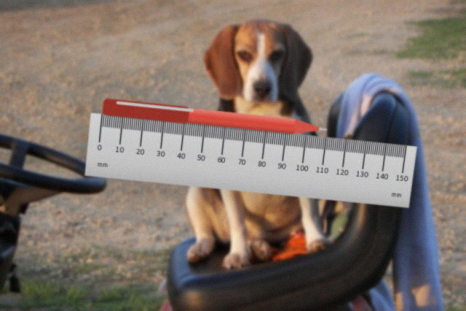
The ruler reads 110 mm
